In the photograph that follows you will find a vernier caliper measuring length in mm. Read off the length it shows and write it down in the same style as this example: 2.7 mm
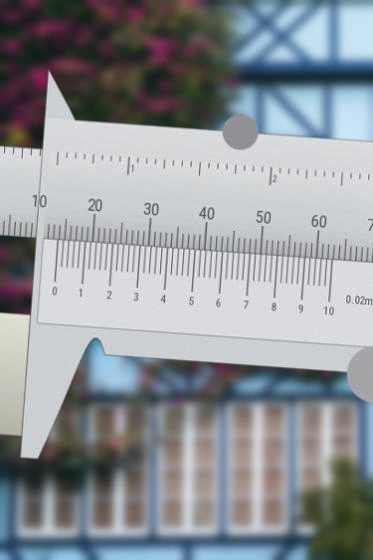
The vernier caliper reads 13.8 mm
